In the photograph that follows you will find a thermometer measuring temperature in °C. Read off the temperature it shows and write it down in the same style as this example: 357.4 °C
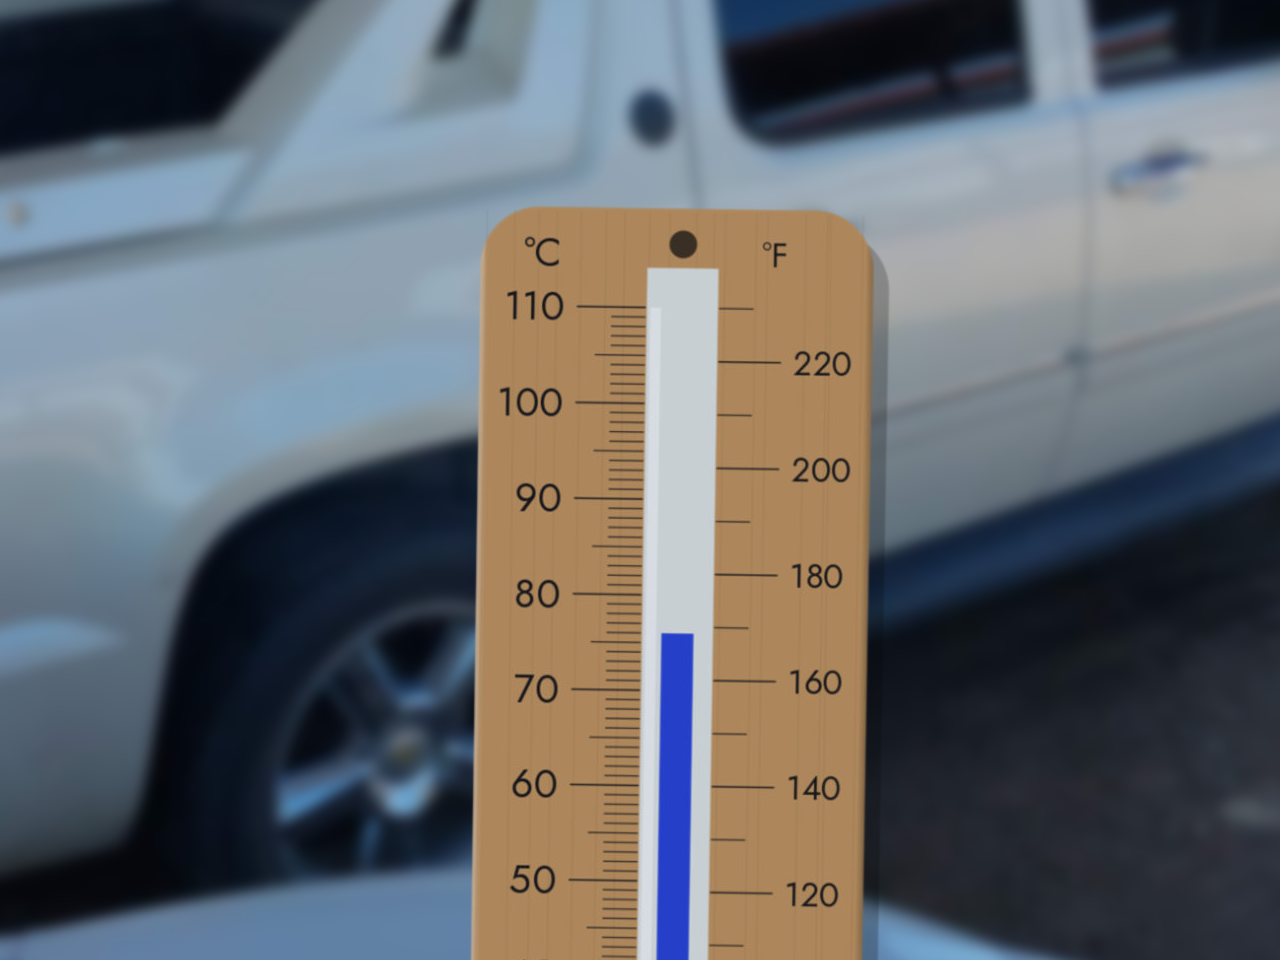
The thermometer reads 76 °C
